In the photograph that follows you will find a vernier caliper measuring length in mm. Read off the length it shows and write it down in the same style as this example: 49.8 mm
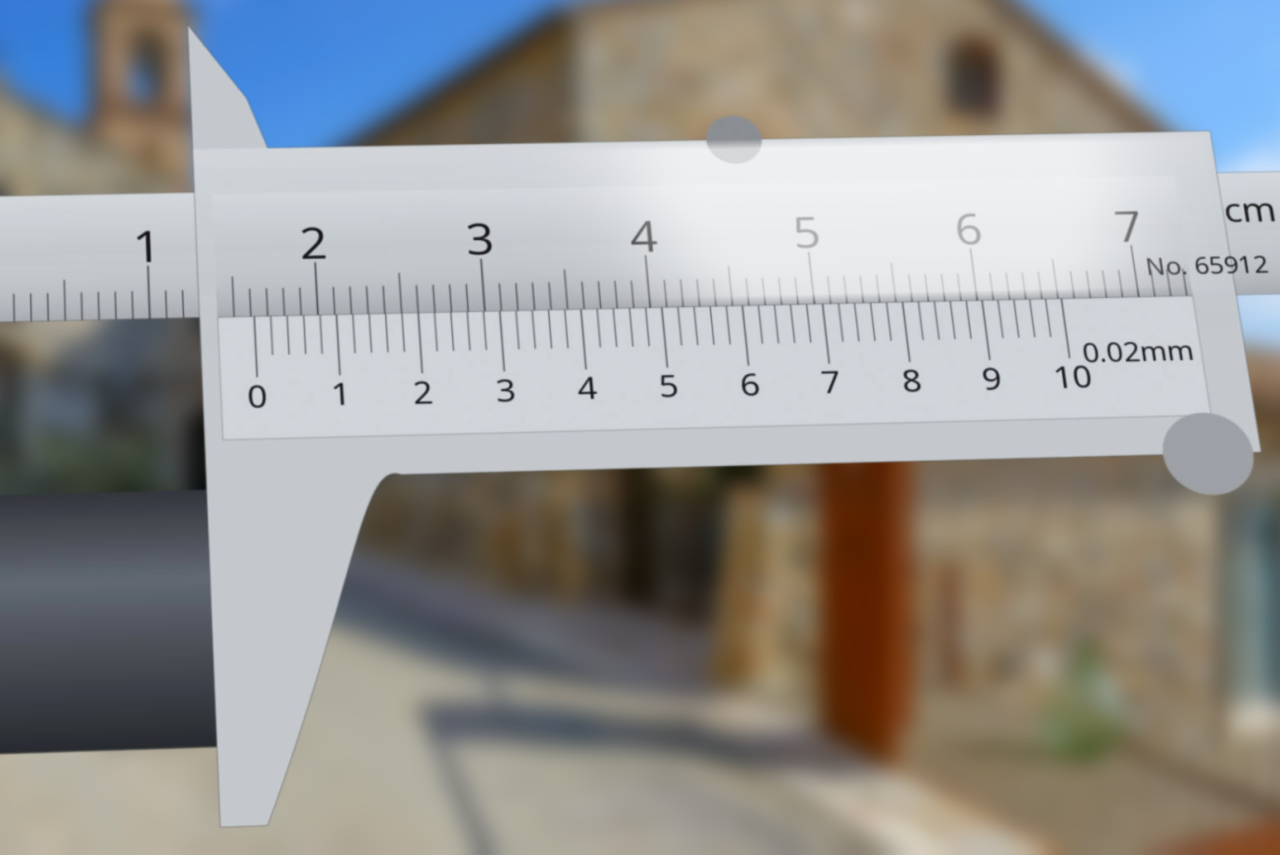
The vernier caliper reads 16.2 mm
